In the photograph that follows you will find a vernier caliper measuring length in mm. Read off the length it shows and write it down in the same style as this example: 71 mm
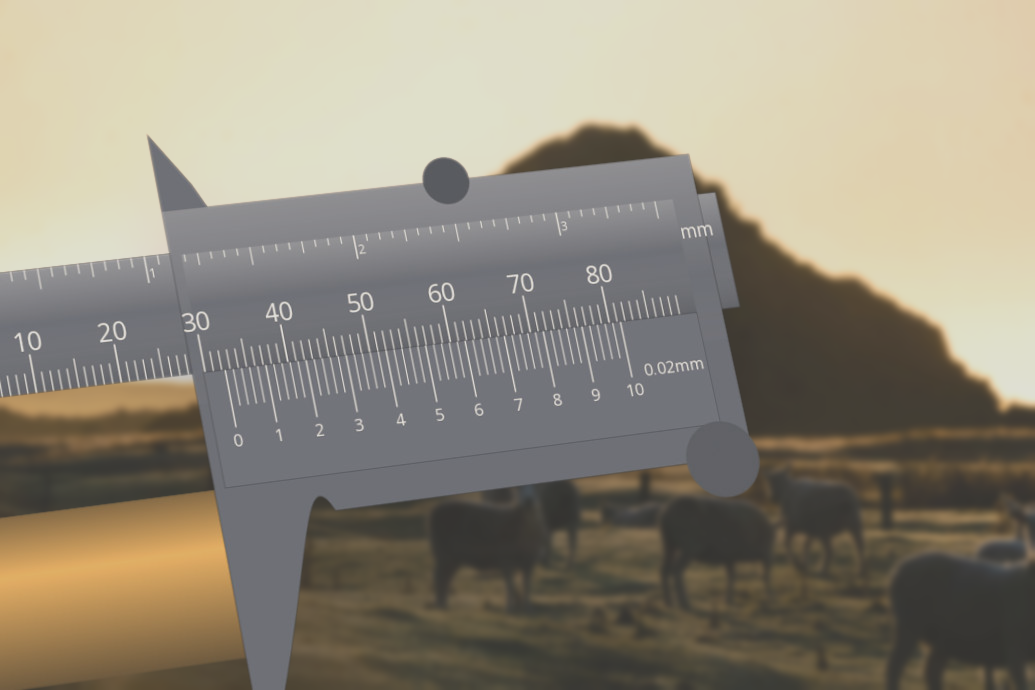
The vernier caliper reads 32.4 mm
